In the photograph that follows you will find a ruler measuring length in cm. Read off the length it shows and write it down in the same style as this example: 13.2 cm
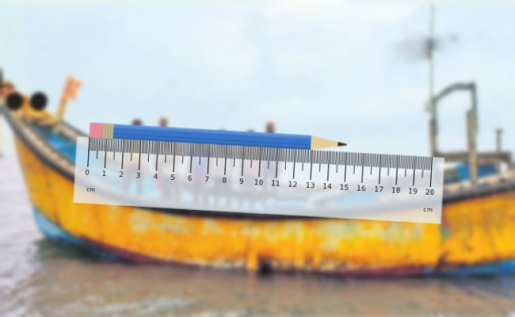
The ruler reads 15 cm
